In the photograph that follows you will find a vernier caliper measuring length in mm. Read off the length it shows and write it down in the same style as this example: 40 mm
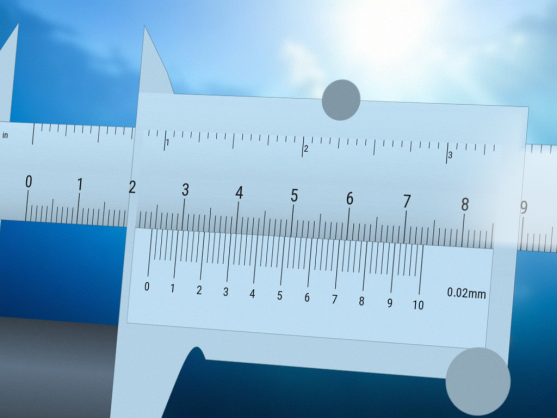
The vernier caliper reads 24.4 mm
